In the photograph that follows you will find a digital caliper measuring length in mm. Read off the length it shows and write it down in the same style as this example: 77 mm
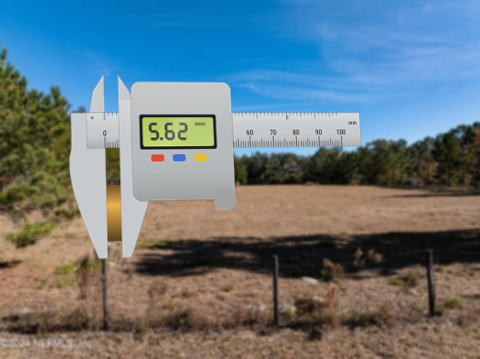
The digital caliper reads 5.62 mm
